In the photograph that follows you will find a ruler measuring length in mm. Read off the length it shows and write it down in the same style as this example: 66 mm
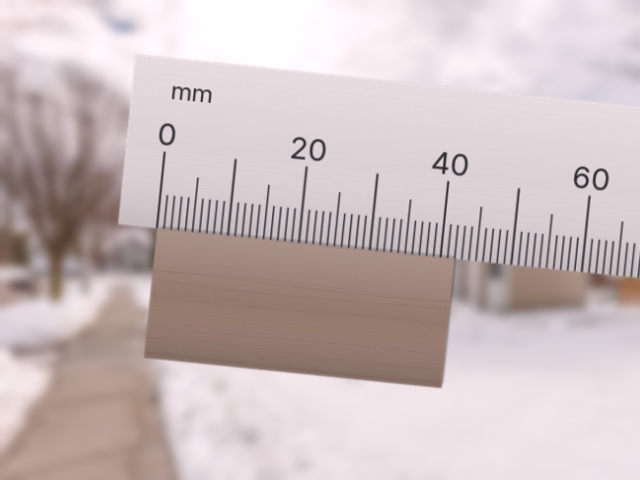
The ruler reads 42 mm
